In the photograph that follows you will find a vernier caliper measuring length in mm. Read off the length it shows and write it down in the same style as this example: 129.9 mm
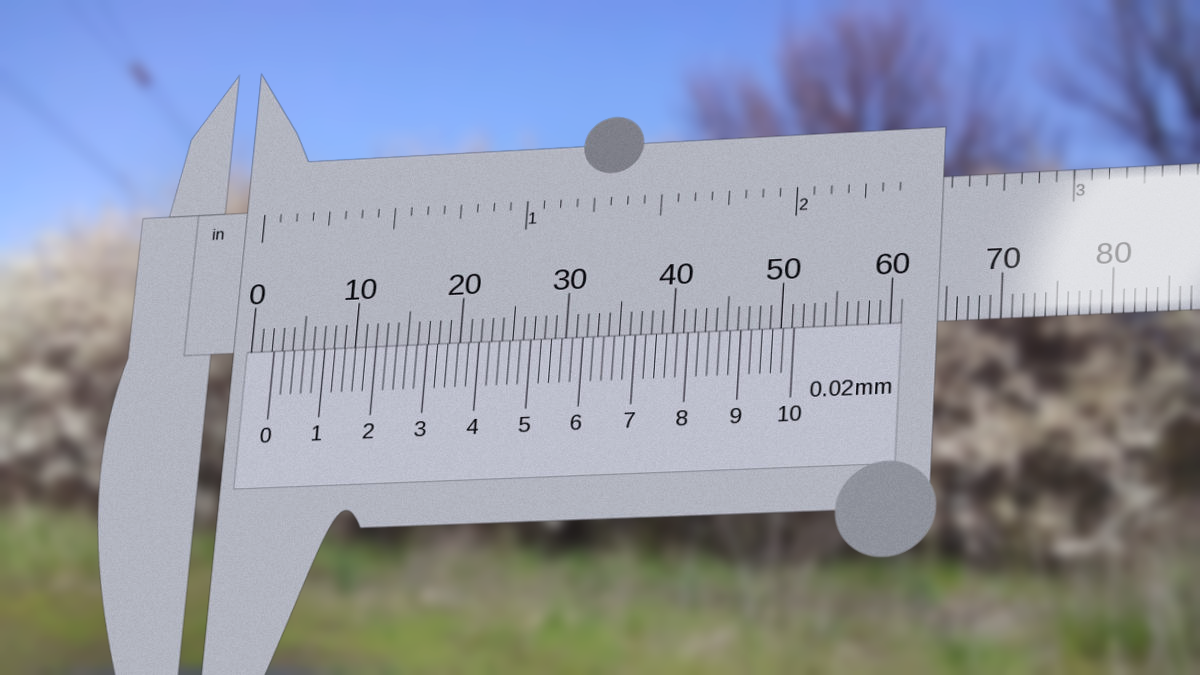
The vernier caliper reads 2.2 mm
